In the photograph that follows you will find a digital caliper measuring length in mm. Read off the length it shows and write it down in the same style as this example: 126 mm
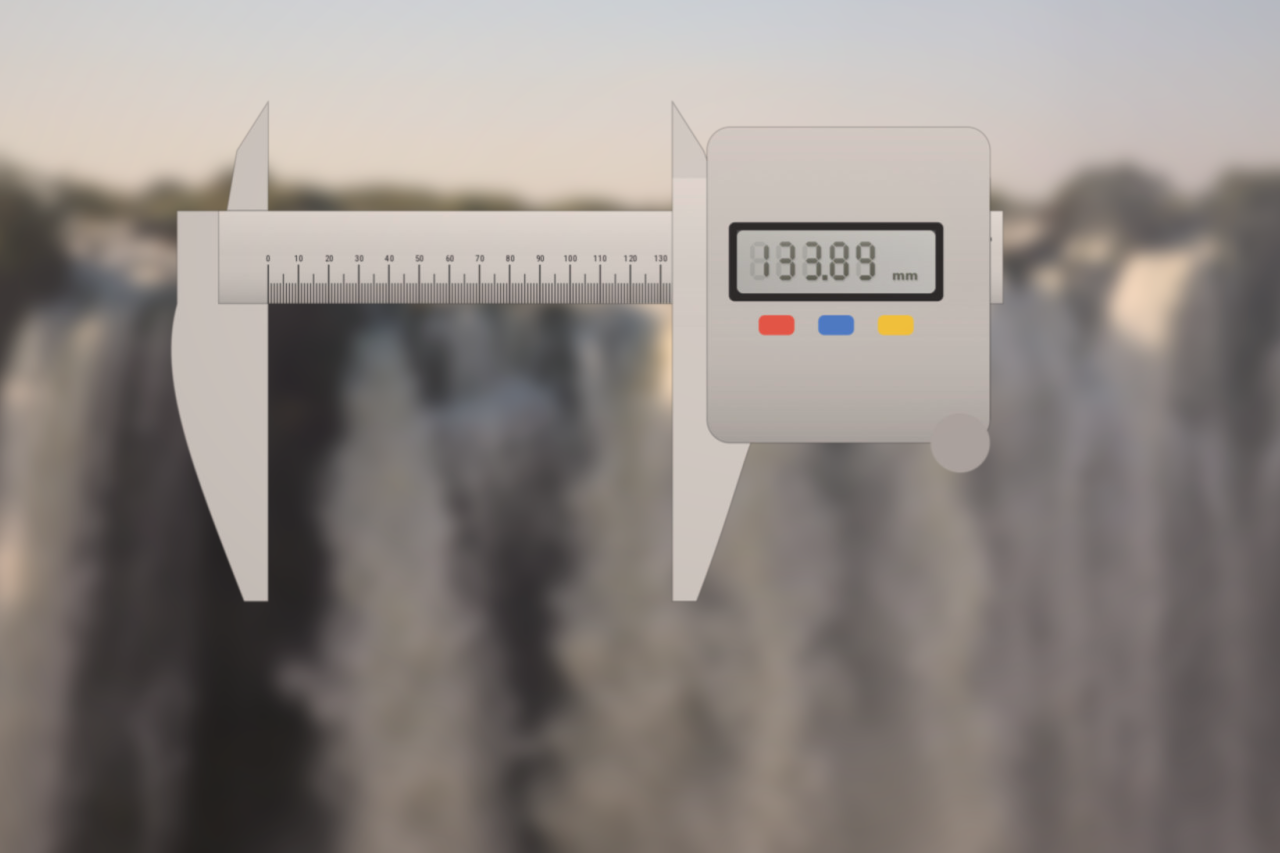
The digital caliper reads 133.89 mm
